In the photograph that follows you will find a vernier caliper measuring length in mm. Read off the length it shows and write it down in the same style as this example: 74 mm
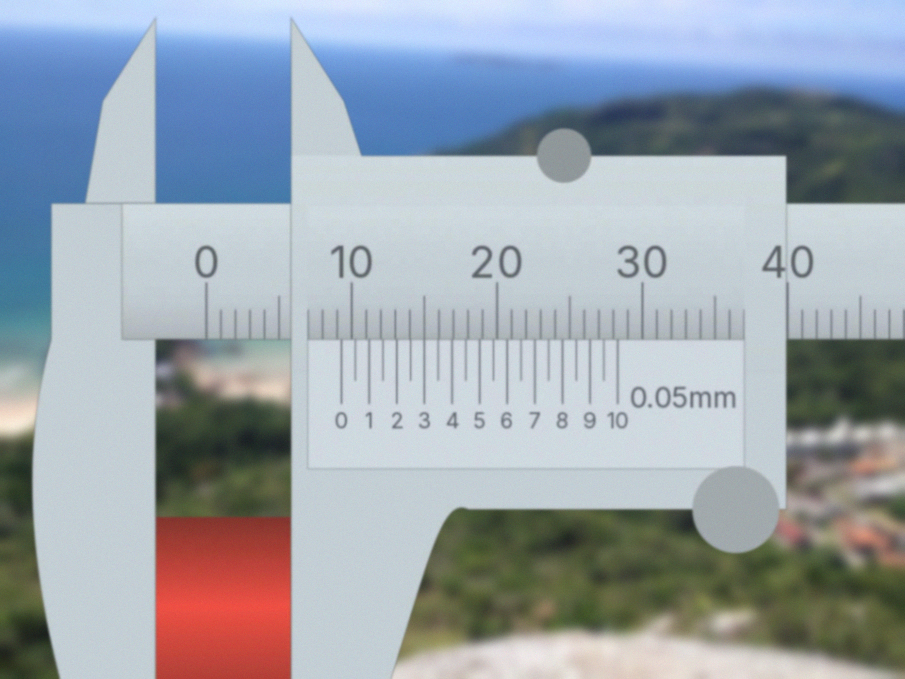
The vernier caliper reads 9.3 mm
